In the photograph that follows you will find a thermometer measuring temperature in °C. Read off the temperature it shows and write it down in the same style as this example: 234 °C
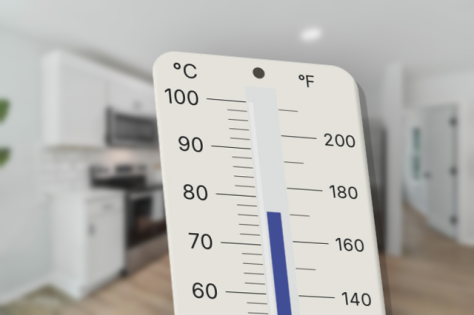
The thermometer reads 77 °C
